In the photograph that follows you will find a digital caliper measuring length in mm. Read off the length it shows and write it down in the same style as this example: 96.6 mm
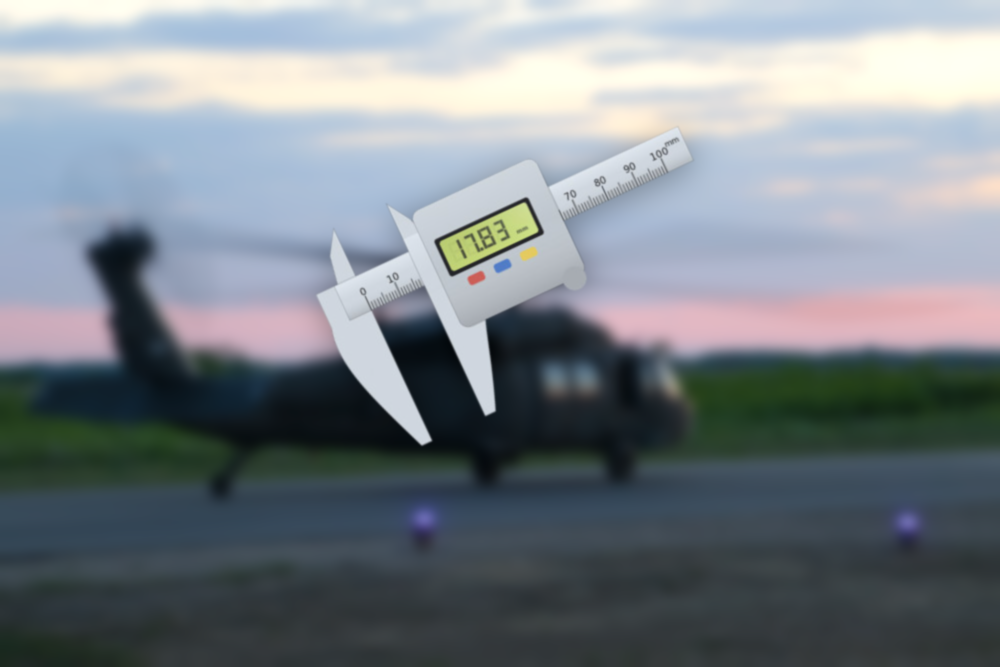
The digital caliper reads 17.83 mm
